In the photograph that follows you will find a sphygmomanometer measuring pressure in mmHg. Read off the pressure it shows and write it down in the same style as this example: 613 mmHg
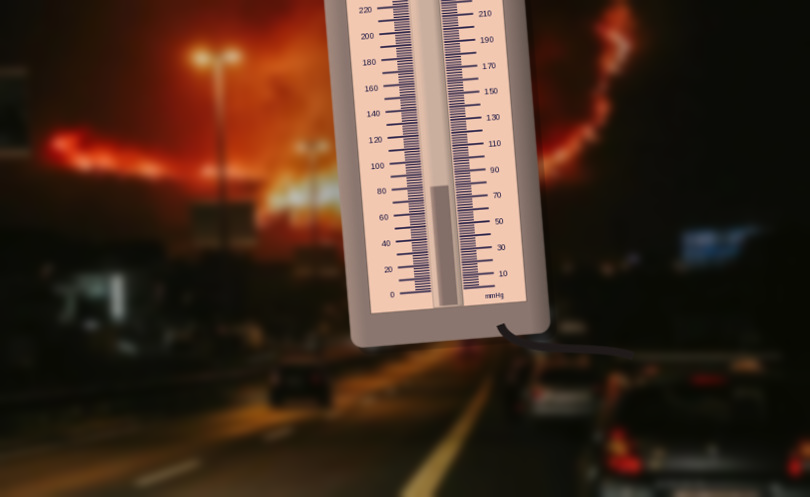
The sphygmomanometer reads 80 mmHg
